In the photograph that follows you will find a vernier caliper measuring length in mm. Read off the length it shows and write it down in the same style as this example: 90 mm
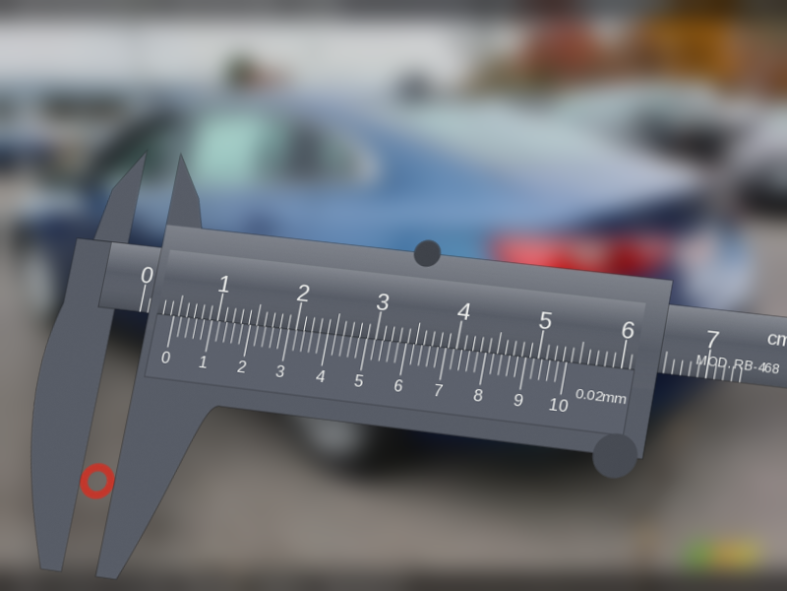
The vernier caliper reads 4.4 mm
